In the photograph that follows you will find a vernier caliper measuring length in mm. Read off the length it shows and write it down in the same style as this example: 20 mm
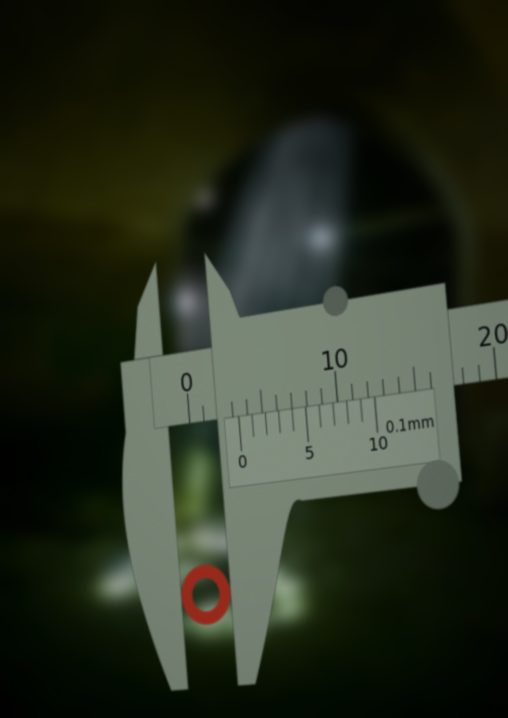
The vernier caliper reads 3.4 mm
